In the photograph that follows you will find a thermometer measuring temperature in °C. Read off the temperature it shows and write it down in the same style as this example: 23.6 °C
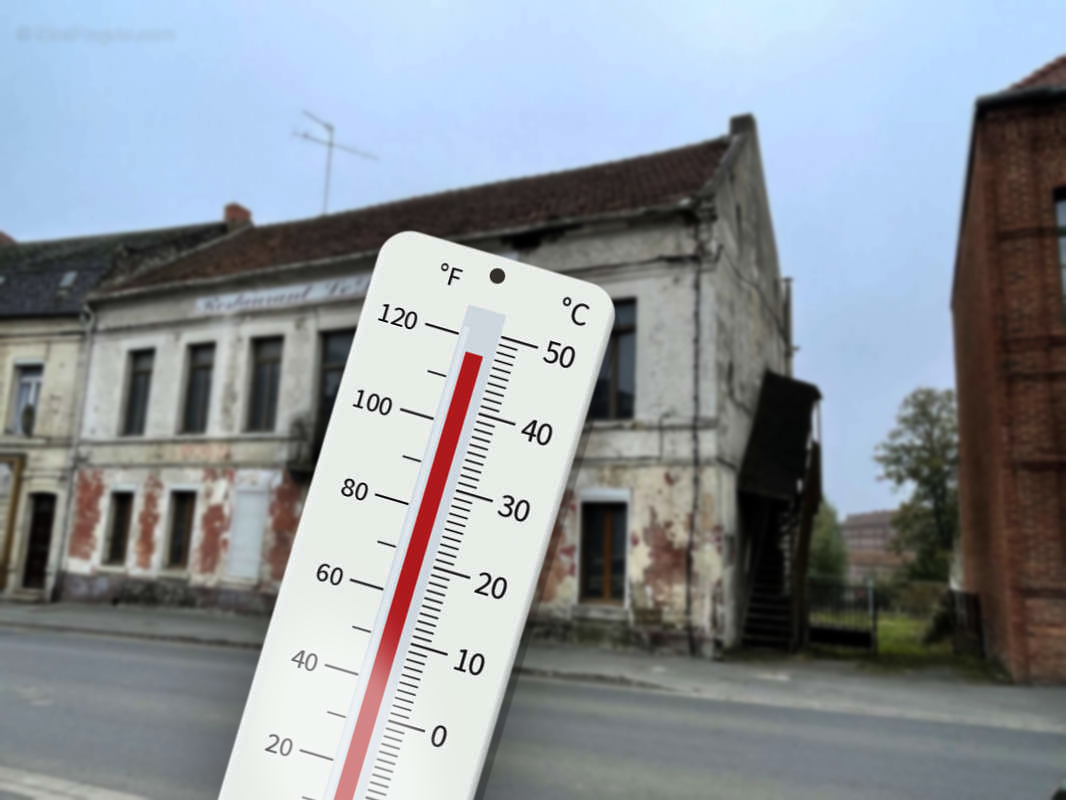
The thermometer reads 47 °C
